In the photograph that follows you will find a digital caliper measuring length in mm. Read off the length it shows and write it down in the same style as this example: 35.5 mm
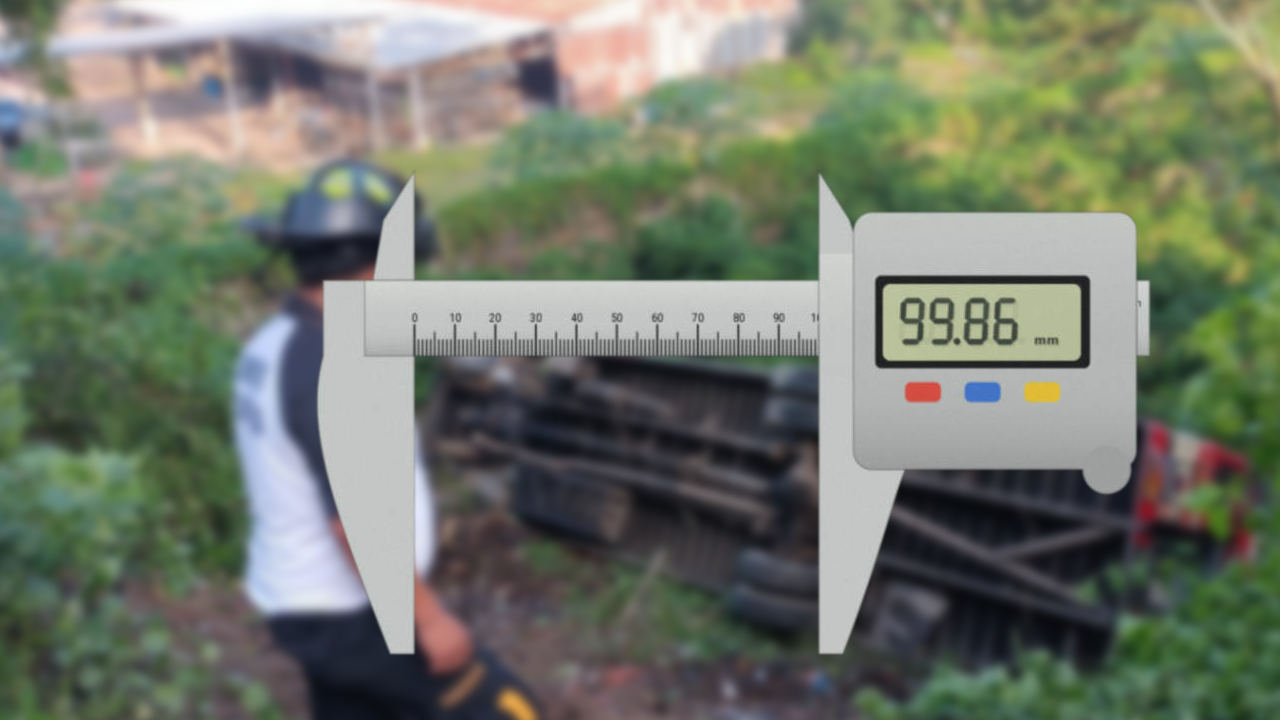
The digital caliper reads 99.86 mm
